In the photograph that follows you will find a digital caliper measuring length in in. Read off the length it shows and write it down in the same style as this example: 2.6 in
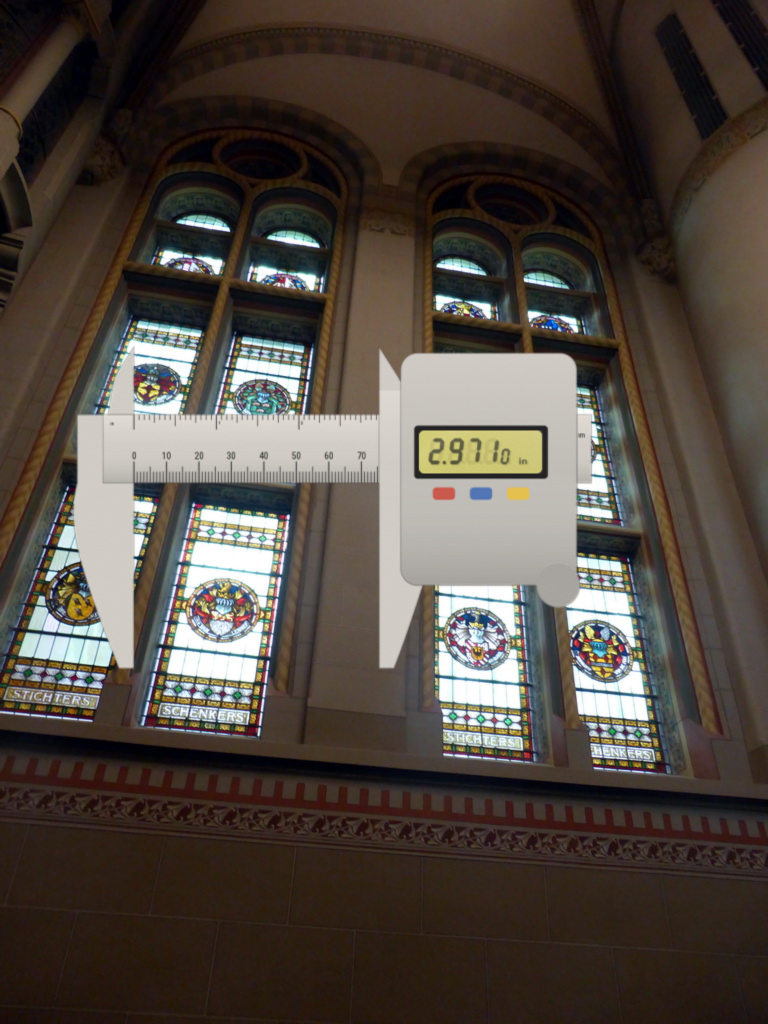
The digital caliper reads 2.9710 in
